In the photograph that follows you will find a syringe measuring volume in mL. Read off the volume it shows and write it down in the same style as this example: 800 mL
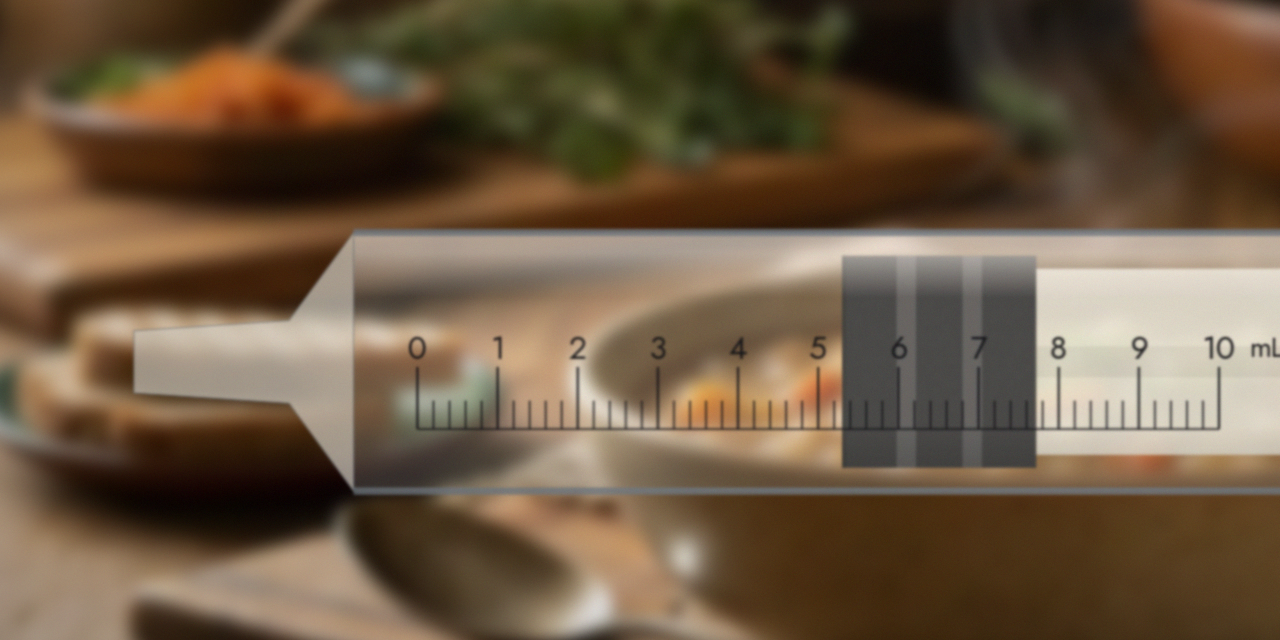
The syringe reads 5.3 mL
